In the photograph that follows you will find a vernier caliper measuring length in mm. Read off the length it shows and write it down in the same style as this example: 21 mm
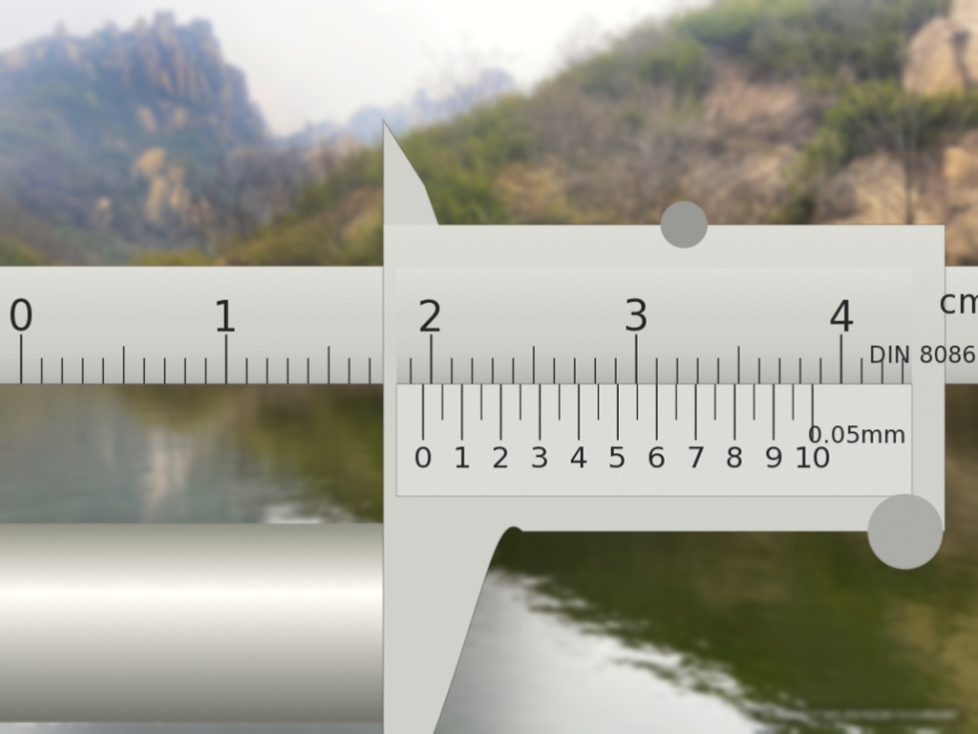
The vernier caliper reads 19.6 mm
